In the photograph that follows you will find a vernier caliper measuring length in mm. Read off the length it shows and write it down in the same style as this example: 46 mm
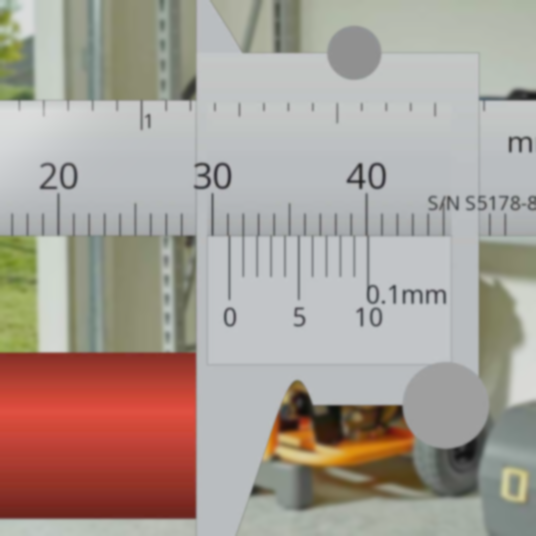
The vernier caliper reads 31.1 mm
